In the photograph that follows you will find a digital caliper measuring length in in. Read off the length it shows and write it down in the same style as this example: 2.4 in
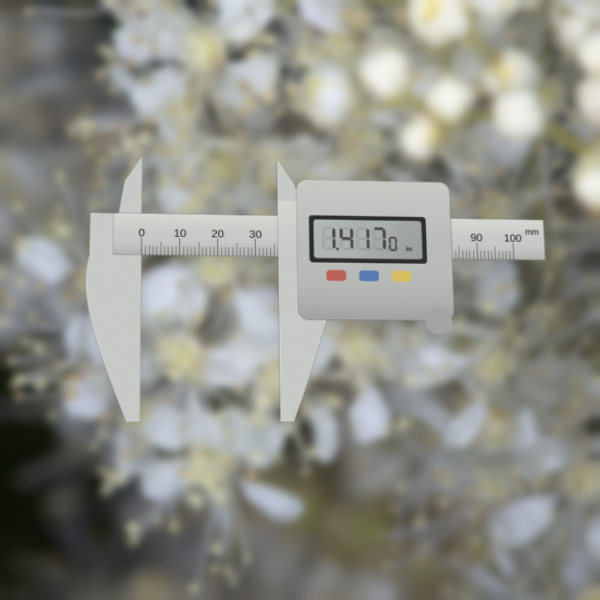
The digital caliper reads 1.4170 in
